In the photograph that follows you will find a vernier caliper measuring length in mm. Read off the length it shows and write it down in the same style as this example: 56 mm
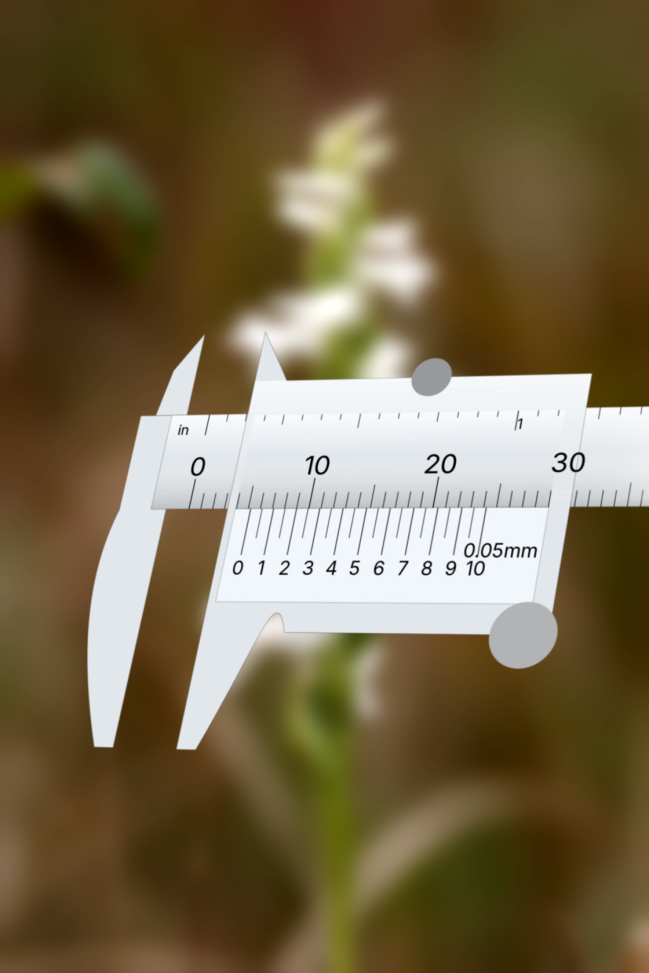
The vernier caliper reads 5.2 mm
